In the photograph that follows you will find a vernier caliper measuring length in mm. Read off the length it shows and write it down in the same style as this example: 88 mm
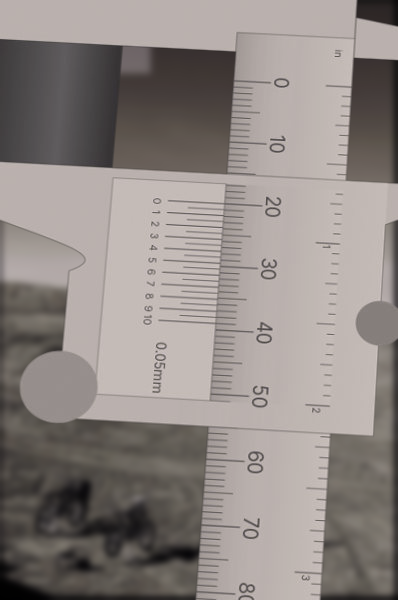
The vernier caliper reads 20.0 mm
